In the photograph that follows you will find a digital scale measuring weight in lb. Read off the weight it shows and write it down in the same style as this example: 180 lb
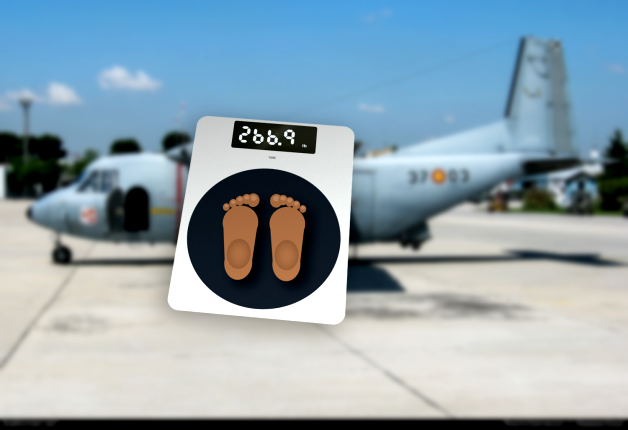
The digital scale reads 266.9 lb
